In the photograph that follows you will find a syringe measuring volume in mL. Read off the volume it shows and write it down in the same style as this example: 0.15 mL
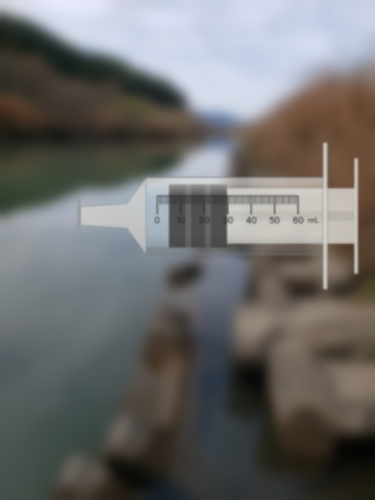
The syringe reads 5 mL
